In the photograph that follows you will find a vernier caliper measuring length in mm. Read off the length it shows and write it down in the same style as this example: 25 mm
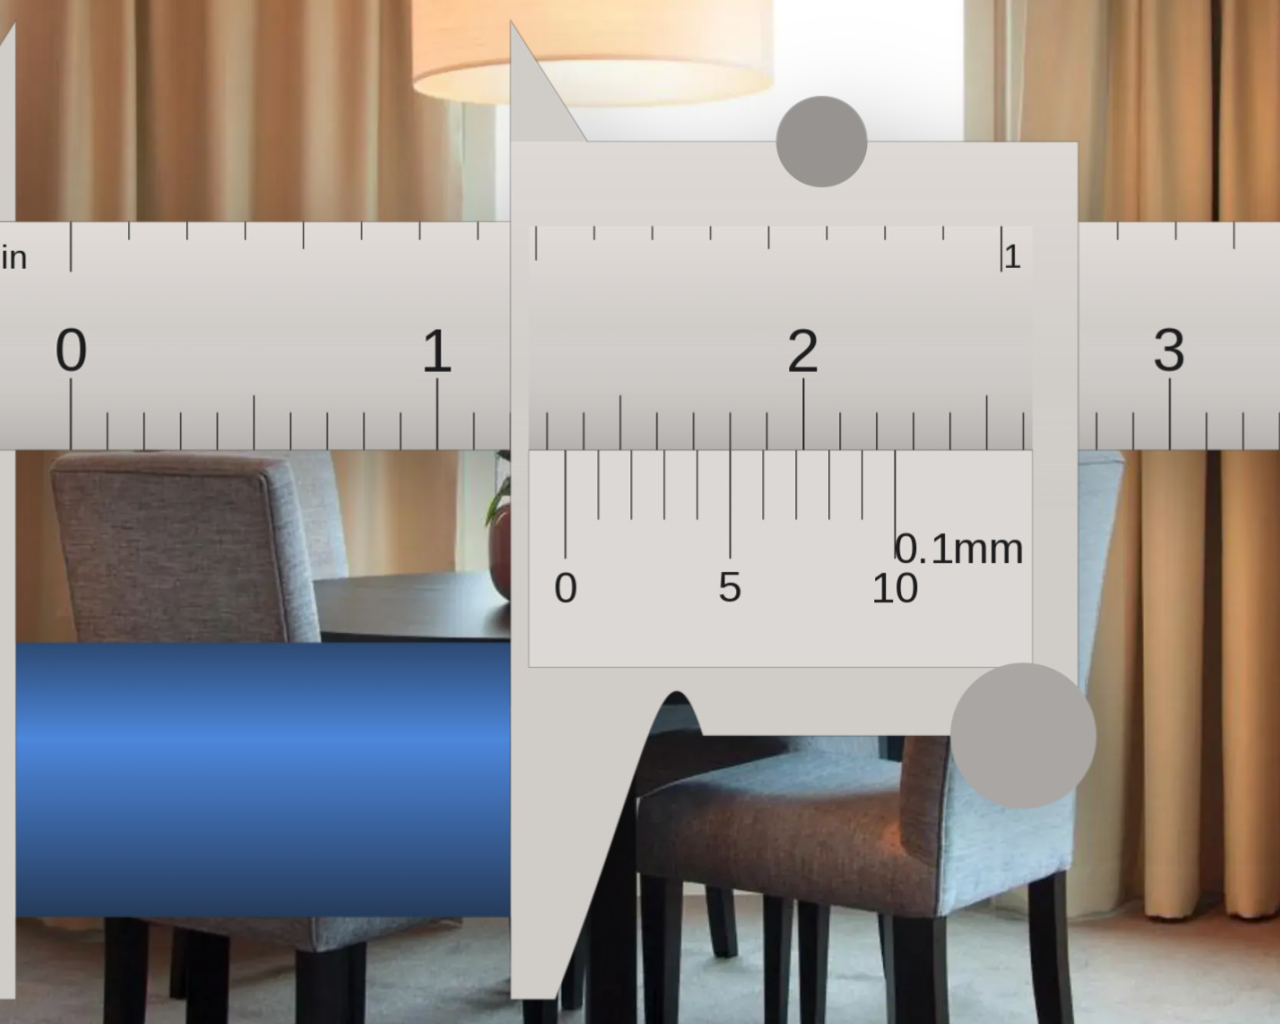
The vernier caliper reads 13.5 mm
